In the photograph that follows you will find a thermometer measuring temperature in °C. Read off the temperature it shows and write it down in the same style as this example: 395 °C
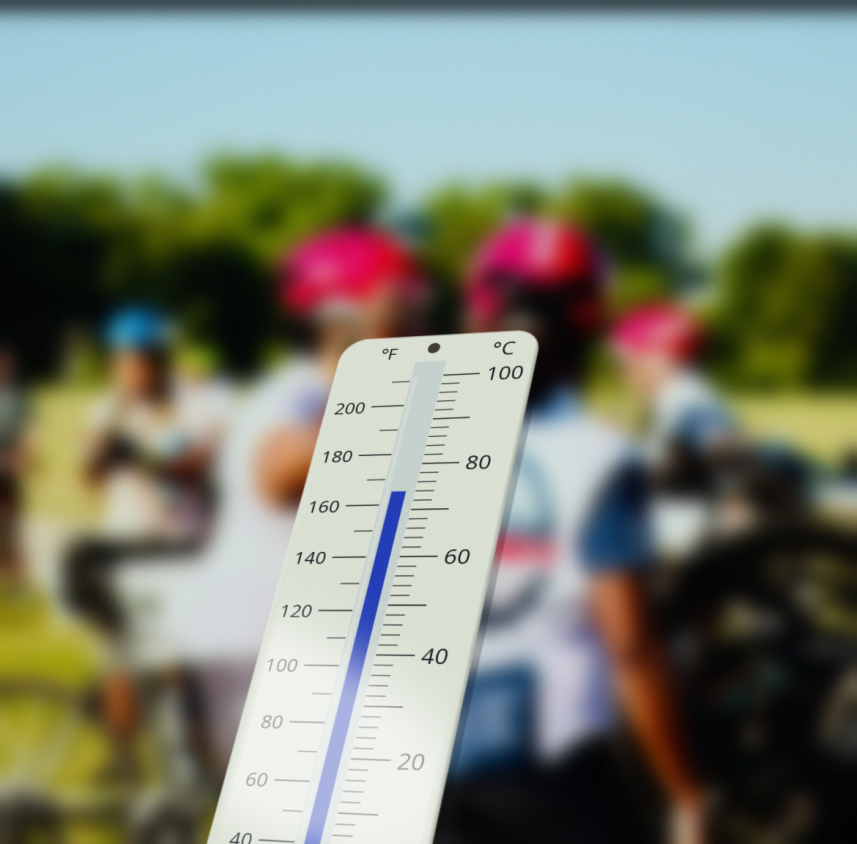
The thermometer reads 74 °C
